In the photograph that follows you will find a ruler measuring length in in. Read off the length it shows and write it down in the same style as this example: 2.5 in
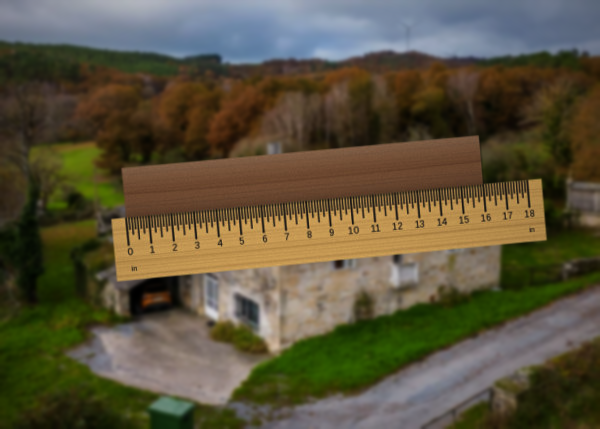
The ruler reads 16 in
